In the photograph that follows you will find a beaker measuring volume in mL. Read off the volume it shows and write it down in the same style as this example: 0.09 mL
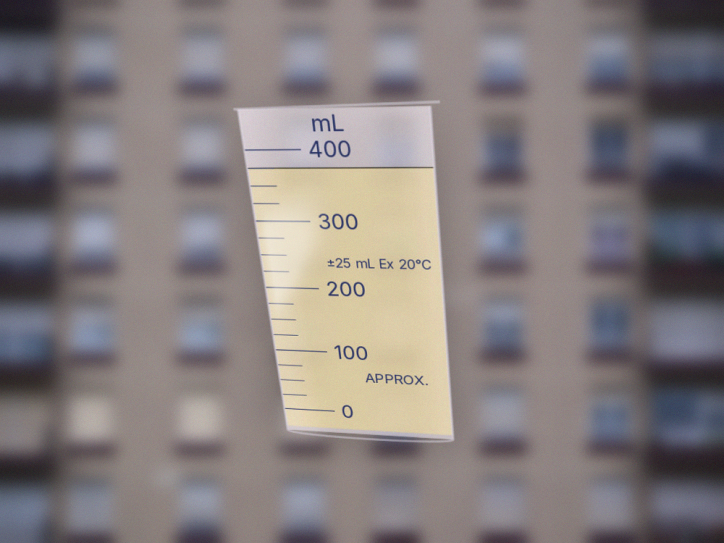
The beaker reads 375 mL
